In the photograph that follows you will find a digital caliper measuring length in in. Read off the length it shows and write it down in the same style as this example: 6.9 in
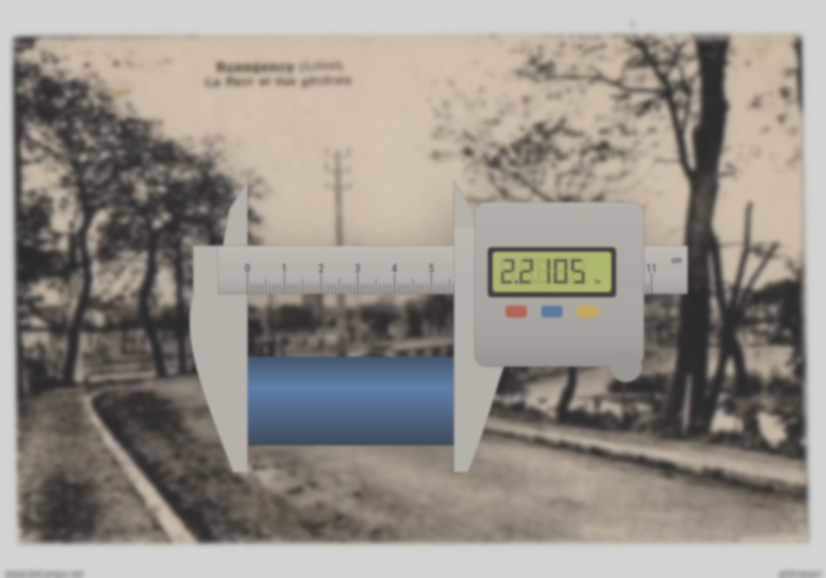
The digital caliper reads 2.2105 in
